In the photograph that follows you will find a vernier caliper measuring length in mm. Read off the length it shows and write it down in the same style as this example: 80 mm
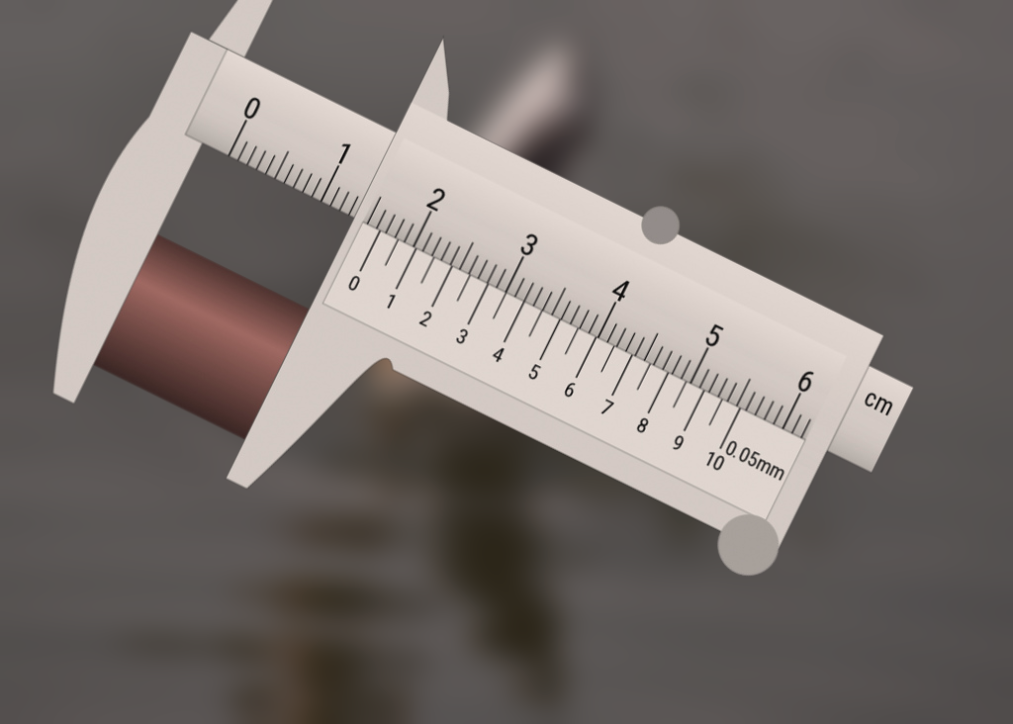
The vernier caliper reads 16.4 mm
